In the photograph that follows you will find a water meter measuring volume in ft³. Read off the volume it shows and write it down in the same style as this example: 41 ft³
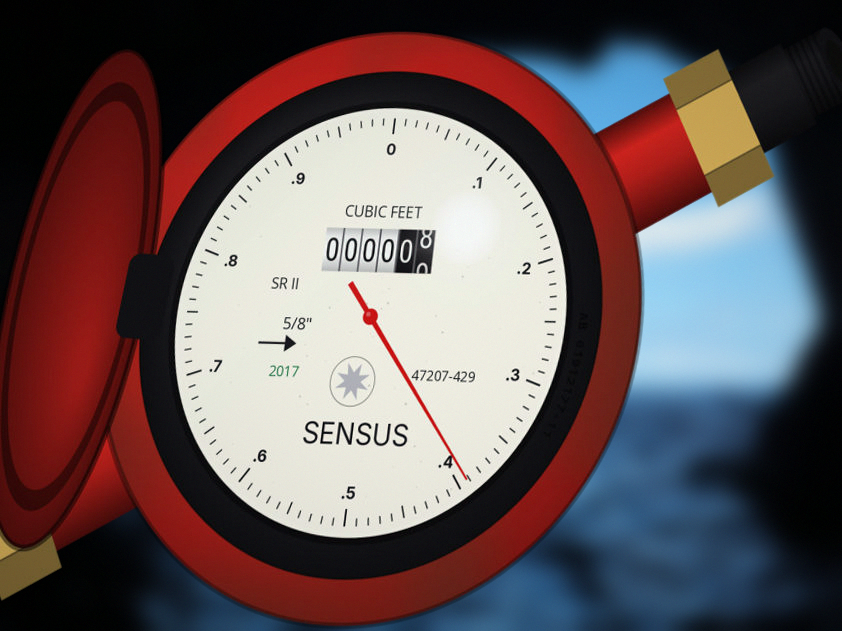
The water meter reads 8.39 ft³
